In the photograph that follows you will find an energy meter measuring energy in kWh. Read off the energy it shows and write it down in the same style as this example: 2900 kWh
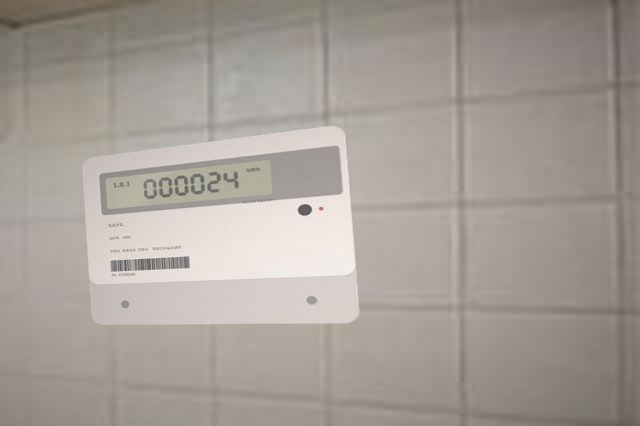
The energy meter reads 24 kWh
